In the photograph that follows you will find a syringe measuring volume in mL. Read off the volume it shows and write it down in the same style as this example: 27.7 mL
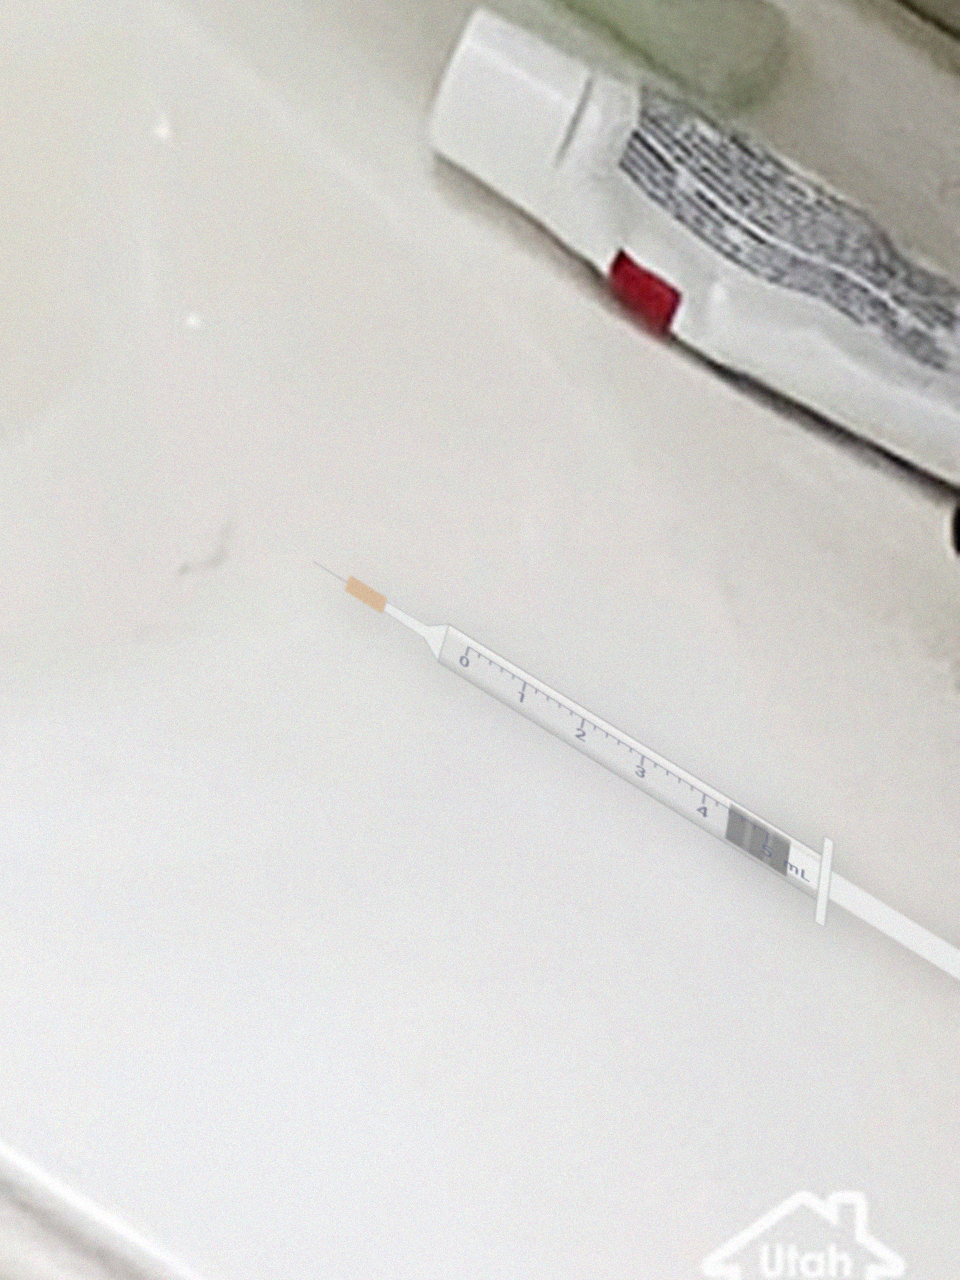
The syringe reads 4.4 mL
